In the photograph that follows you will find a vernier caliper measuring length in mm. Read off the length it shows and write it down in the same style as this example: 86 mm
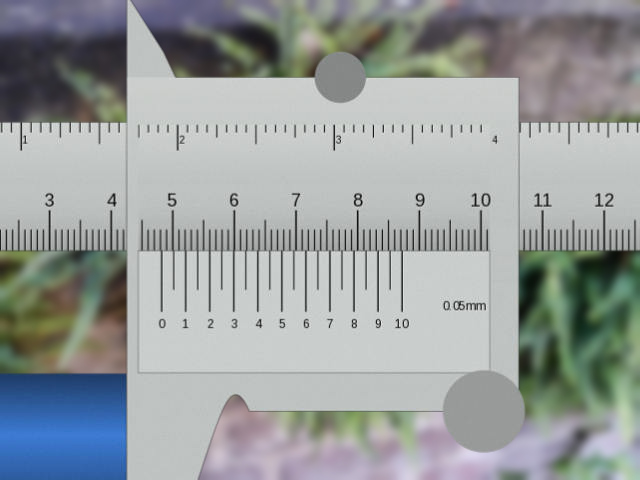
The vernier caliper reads 48.2 mm
